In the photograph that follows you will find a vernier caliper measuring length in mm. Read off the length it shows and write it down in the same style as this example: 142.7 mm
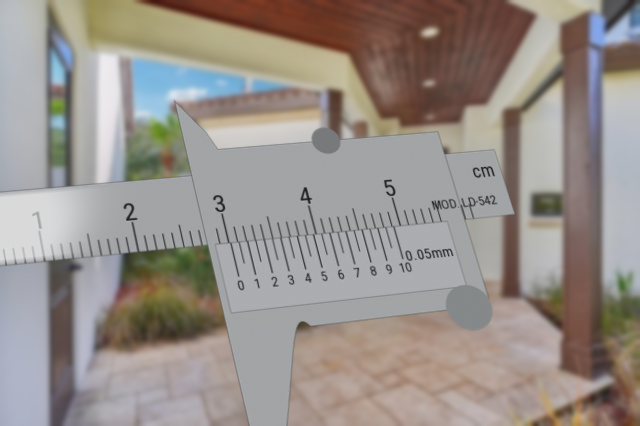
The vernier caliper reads 30.2 mm
